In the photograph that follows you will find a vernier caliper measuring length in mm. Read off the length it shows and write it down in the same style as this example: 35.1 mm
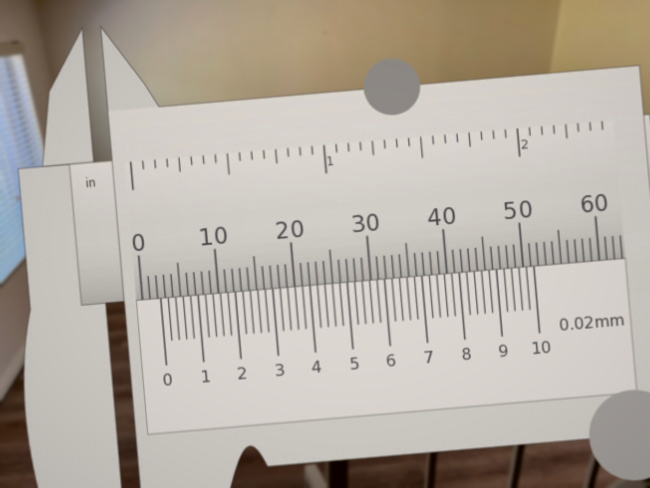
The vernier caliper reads 2.4 mm
